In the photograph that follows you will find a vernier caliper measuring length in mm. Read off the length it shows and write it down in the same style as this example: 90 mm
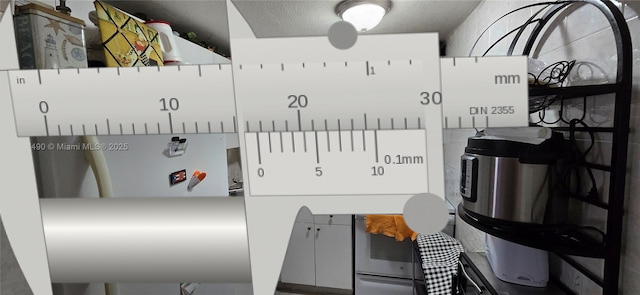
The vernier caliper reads 16.7 mm
